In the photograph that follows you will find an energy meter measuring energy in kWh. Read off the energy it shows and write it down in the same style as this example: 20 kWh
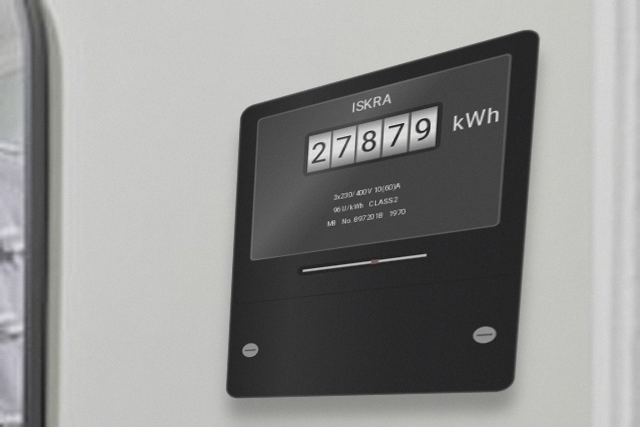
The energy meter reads 27879 kWh
